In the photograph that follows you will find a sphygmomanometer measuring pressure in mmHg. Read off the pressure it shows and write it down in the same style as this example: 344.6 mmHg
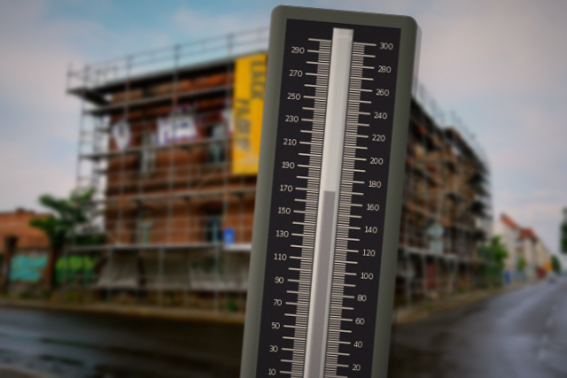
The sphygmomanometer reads 170 mmHg
